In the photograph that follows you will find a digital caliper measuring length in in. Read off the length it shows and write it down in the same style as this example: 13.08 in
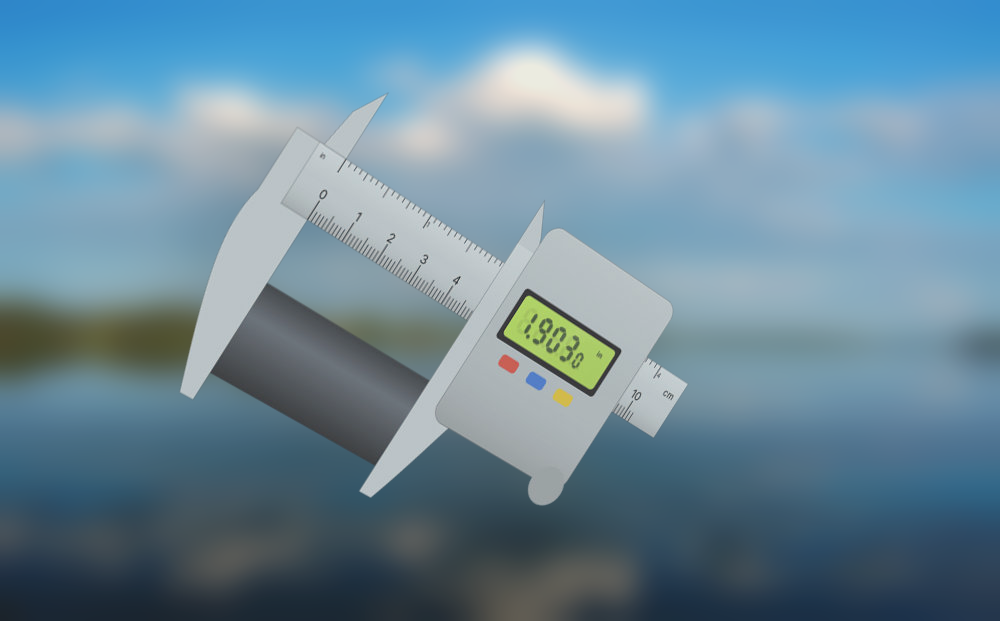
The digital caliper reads 1.9030 in
